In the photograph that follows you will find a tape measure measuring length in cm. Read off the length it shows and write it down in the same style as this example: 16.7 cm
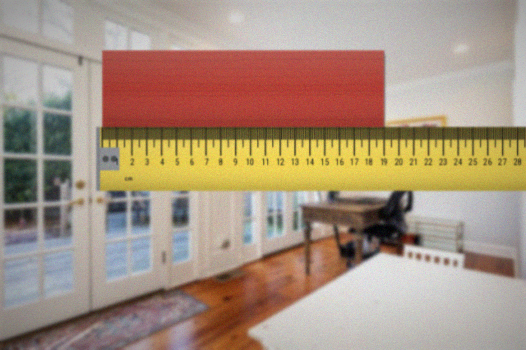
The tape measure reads 19 cm
